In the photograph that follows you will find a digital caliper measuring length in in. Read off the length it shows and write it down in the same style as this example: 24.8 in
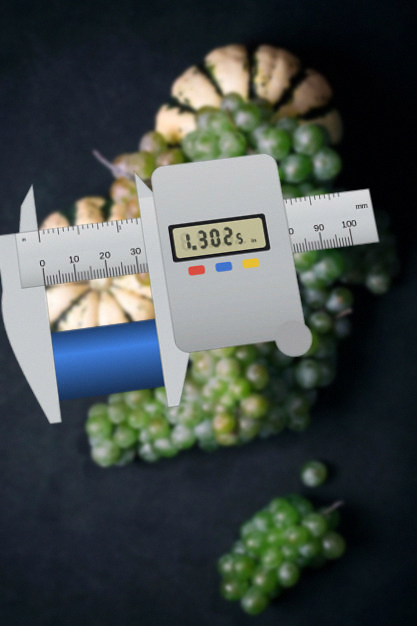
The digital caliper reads 1.3025 in
